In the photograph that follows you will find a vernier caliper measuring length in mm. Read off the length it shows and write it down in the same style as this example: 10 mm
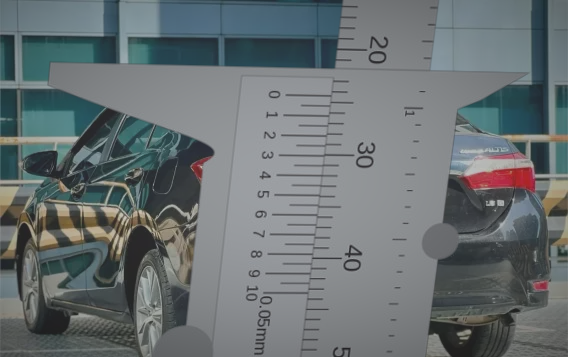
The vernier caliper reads 24.4 mm
